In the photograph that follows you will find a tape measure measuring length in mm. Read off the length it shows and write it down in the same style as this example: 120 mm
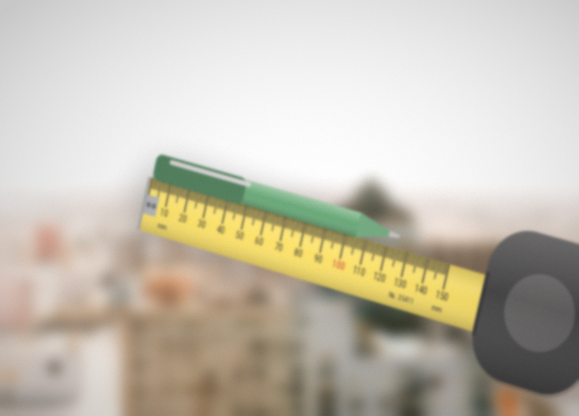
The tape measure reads 125 mm
